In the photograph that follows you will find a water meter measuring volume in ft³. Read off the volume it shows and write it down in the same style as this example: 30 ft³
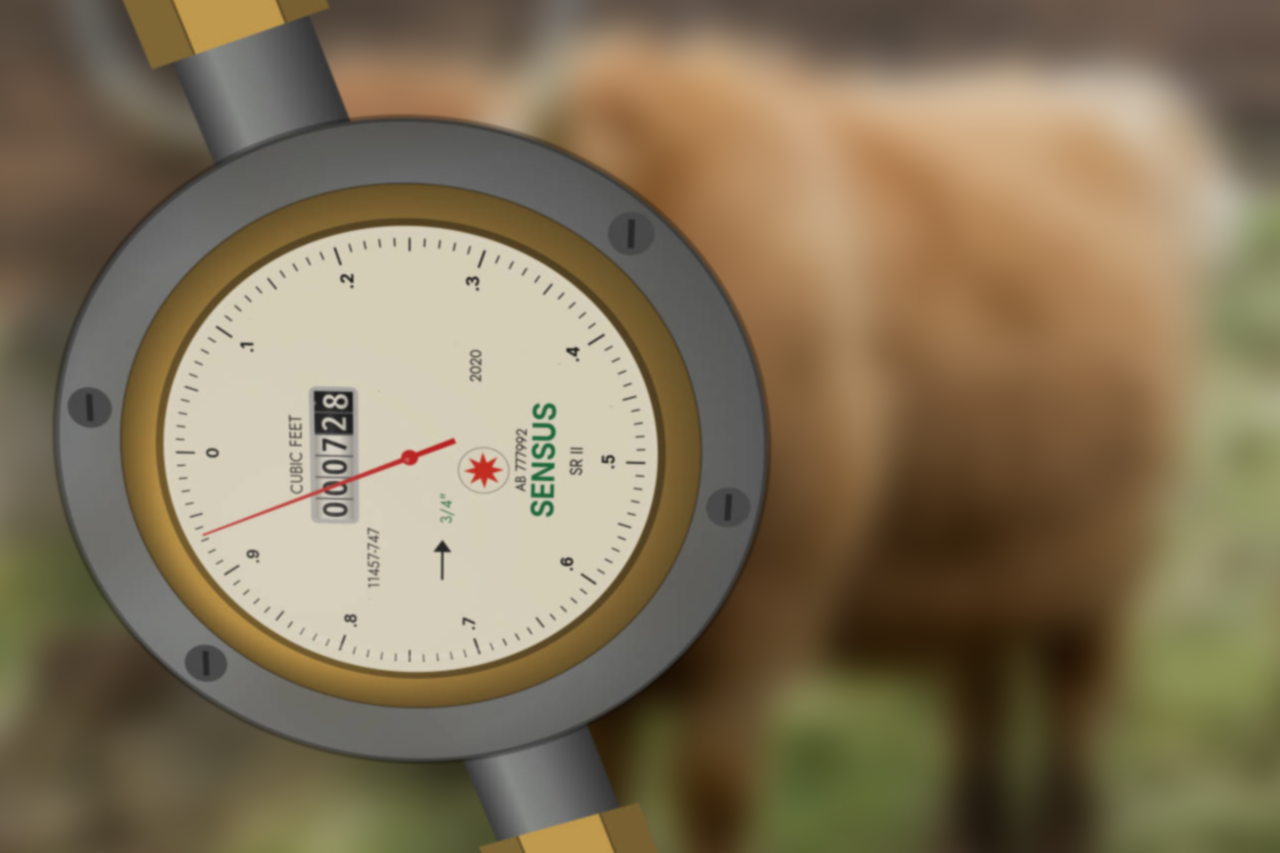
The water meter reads 727.93 ft³
